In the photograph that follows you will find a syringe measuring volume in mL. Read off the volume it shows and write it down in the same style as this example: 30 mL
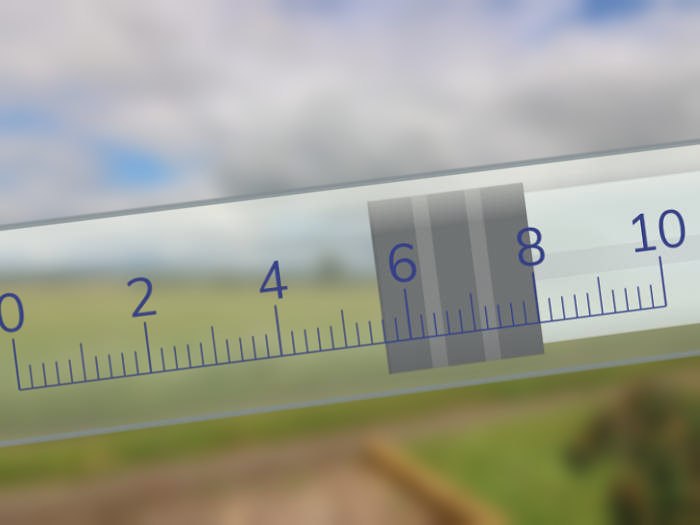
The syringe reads 5.6 mL
